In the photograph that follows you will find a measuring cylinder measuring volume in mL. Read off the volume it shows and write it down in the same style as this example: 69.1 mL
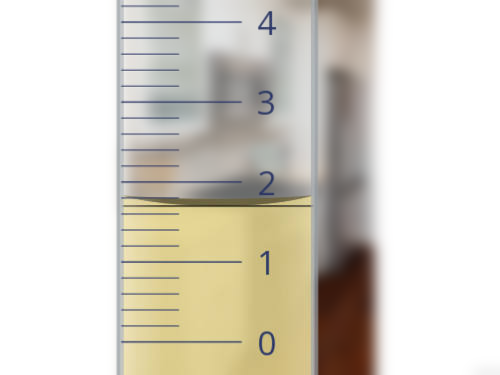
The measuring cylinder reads 1.7 mL
